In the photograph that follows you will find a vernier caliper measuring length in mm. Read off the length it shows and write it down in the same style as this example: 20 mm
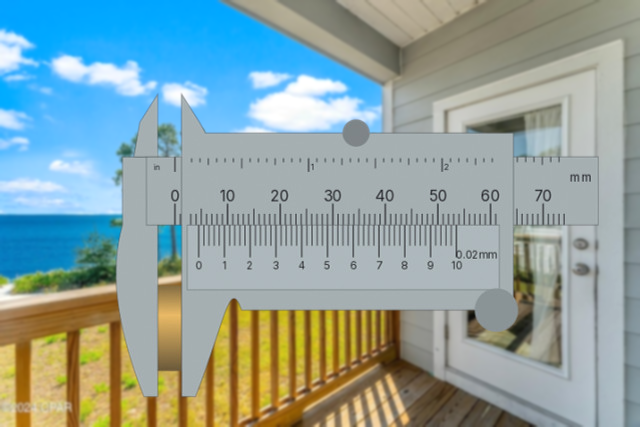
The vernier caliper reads 4.5 mm
